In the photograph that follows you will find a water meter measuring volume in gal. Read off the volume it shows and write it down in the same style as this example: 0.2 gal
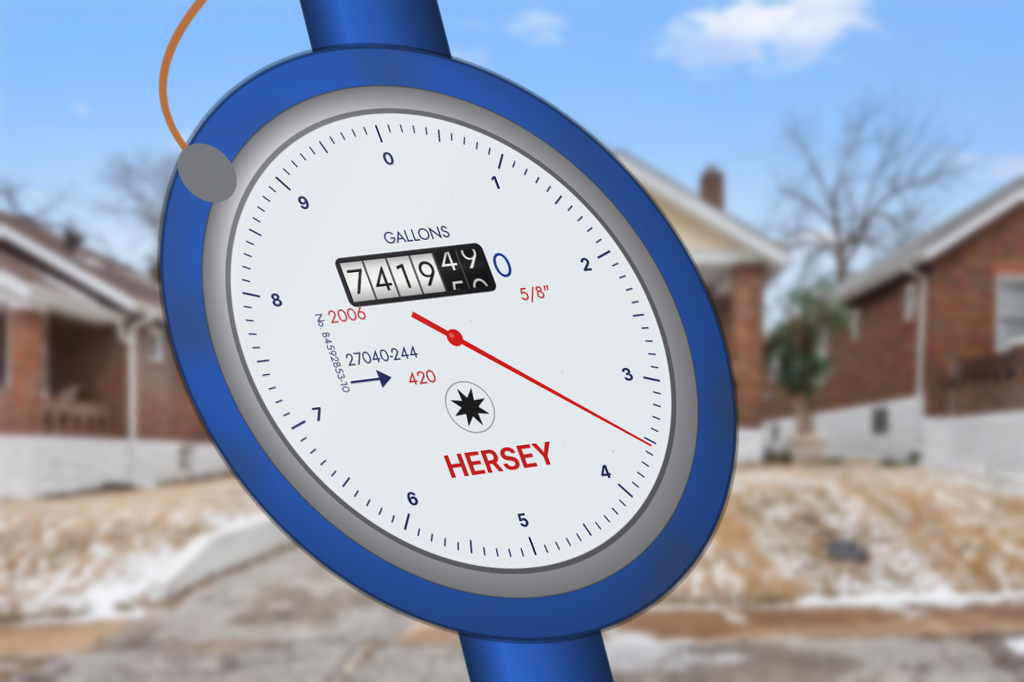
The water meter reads 7419493.5 gal
